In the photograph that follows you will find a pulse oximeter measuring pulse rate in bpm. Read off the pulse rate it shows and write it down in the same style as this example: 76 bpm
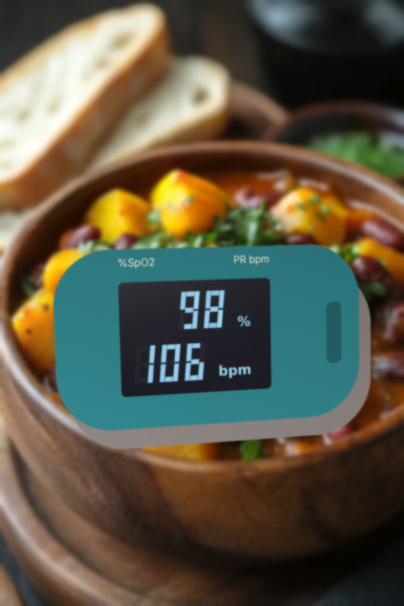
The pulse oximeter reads 106 bpm
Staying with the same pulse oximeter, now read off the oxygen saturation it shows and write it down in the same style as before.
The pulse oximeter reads 98 %
